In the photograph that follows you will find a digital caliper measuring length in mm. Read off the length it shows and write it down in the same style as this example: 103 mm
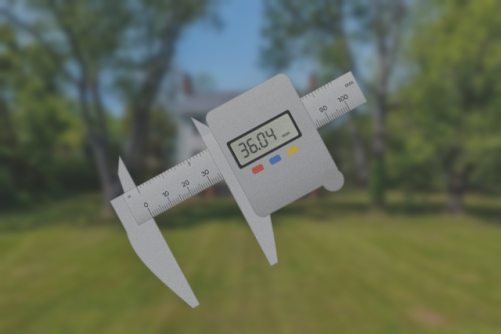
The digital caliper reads 36.04 mm
